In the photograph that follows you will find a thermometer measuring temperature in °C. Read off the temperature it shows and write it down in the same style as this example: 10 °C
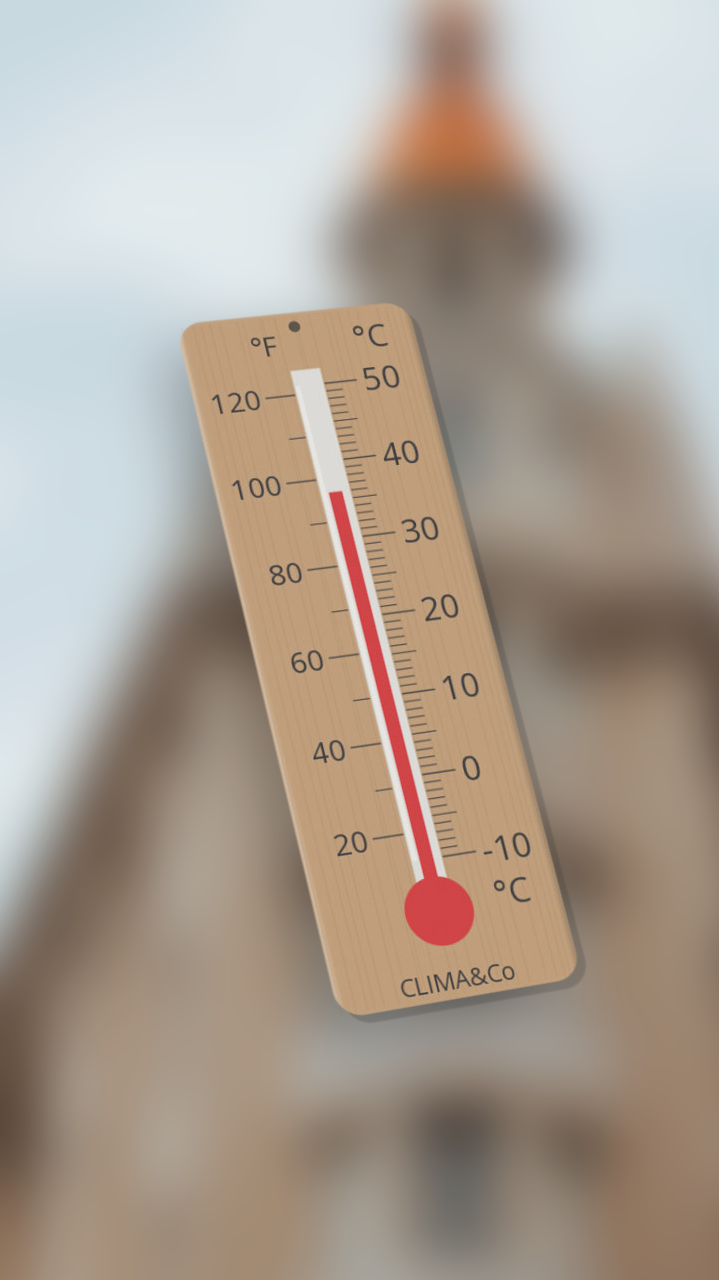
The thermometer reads 36 °C
